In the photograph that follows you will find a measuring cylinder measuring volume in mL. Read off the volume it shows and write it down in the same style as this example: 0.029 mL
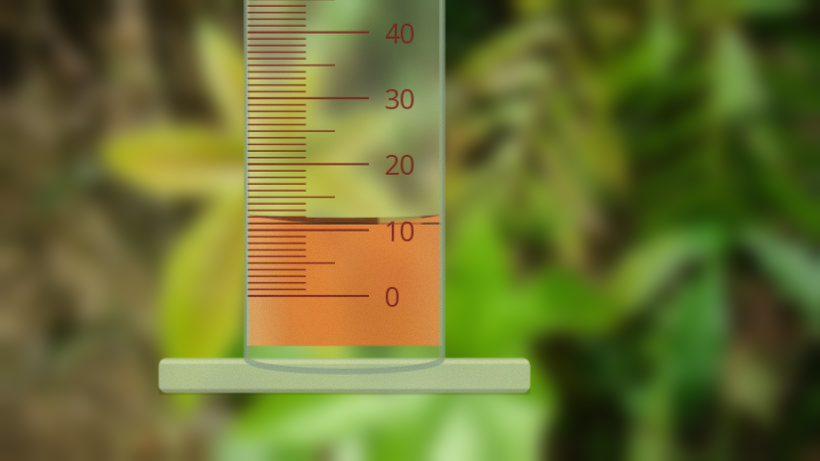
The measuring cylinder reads 11 mL
